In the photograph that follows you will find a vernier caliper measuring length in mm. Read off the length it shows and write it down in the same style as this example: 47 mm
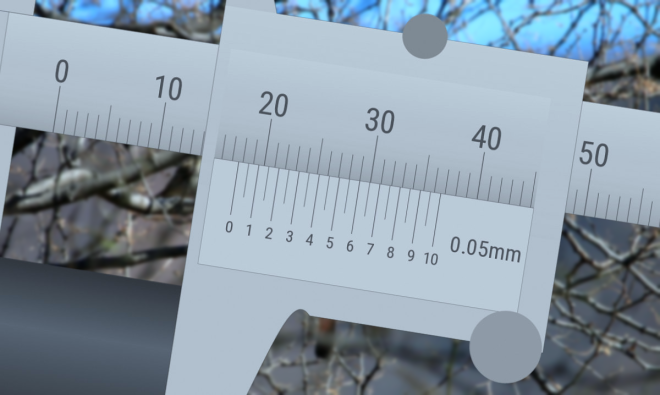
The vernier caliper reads 17.6 mm
